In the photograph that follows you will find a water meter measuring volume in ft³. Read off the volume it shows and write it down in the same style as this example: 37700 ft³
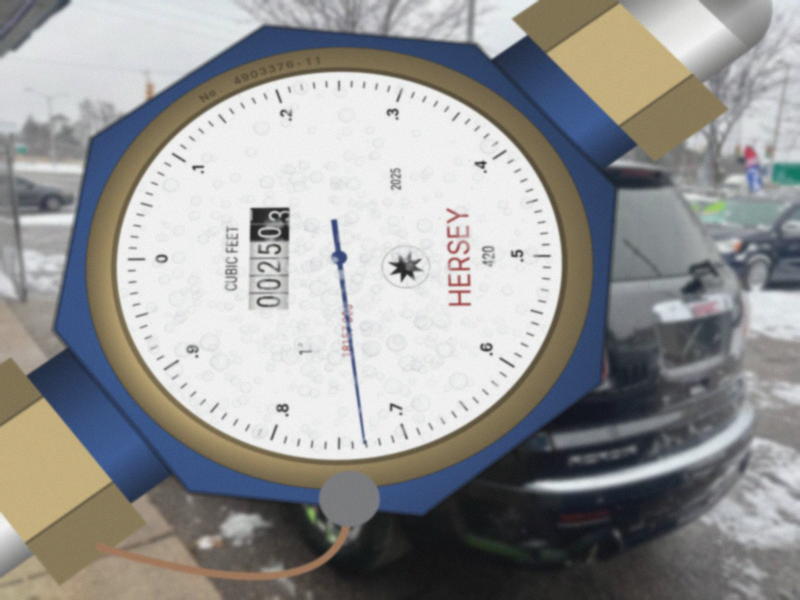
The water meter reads 2502.73 ft³
